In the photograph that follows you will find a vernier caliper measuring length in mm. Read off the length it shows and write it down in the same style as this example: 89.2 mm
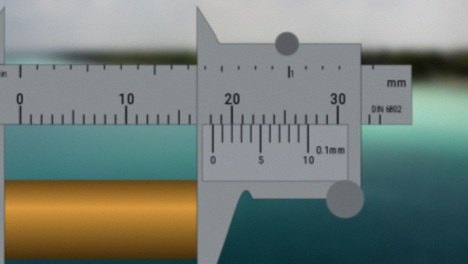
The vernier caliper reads 18.2 mm
